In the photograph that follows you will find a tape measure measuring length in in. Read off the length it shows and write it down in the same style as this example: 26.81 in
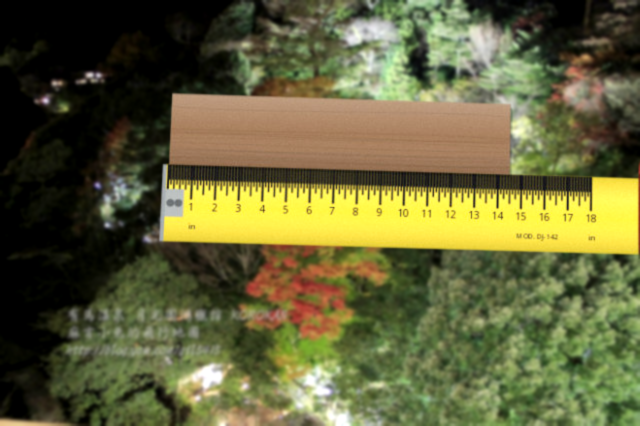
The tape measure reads 14.5 in
